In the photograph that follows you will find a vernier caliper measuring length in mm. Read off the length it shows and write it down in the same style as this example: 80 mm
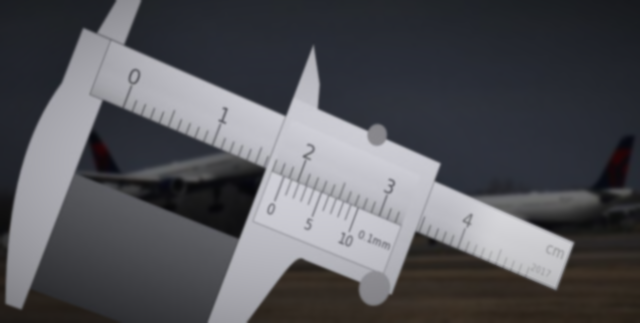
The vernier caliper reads 18.4 mm
